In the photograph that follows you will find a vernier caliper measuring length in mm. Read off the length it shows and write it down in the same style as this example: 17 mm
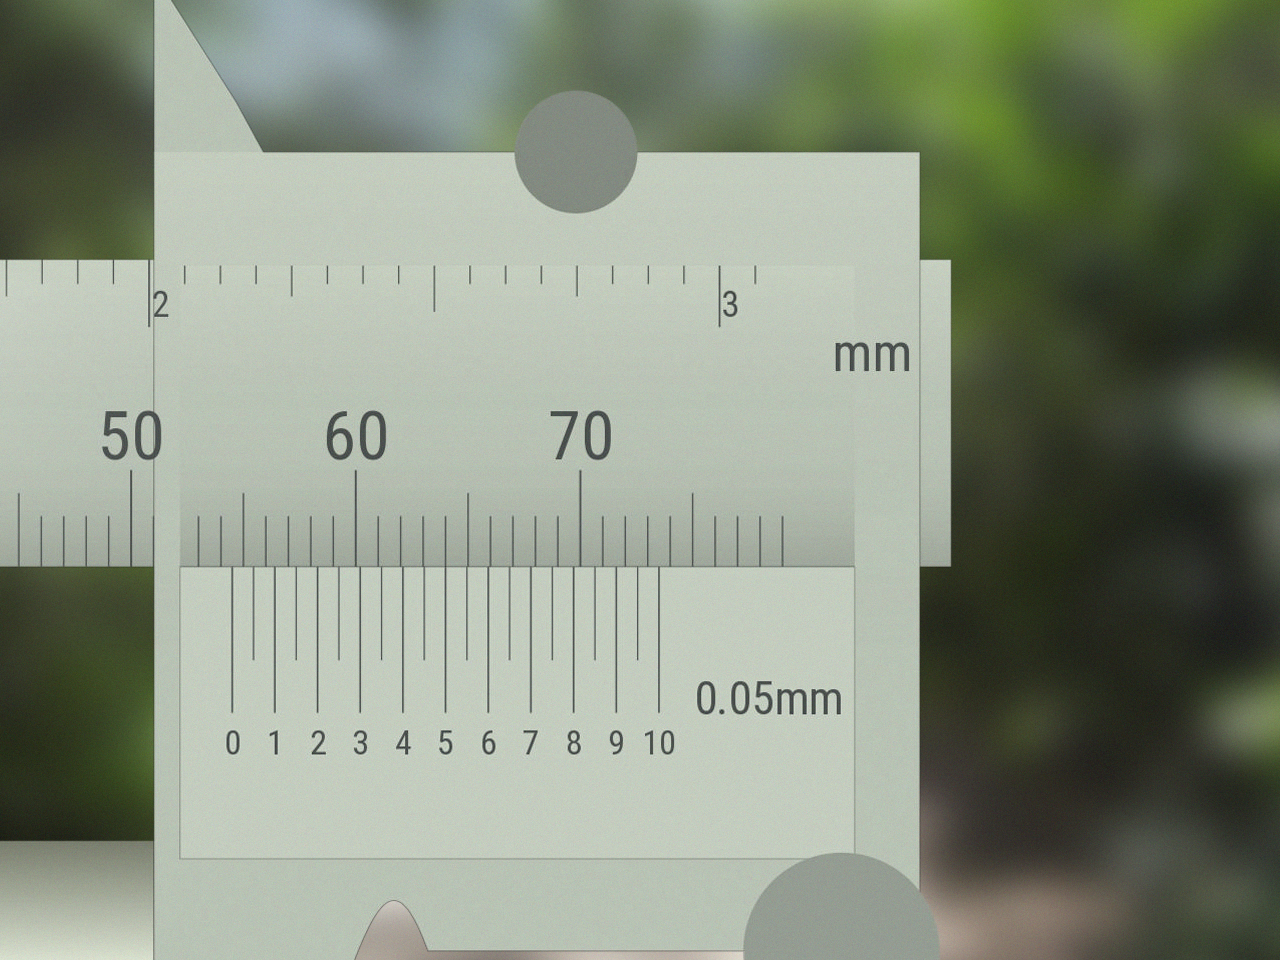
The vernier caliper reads 54.5 mm
